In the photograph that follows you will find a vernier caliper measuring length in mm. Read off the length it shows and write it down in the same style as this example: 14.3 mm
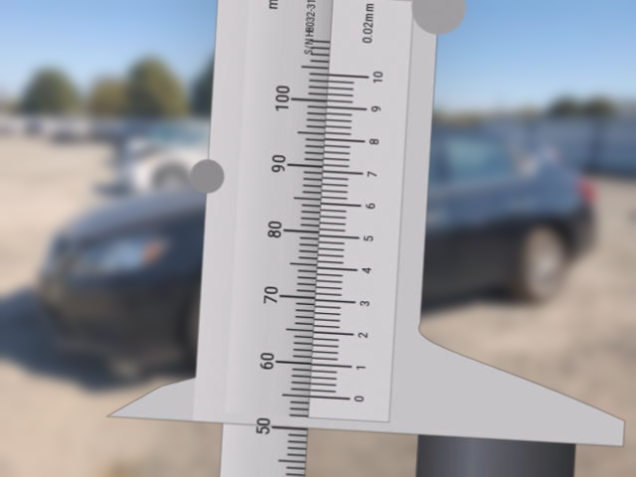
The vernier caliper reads 55.0 mm
